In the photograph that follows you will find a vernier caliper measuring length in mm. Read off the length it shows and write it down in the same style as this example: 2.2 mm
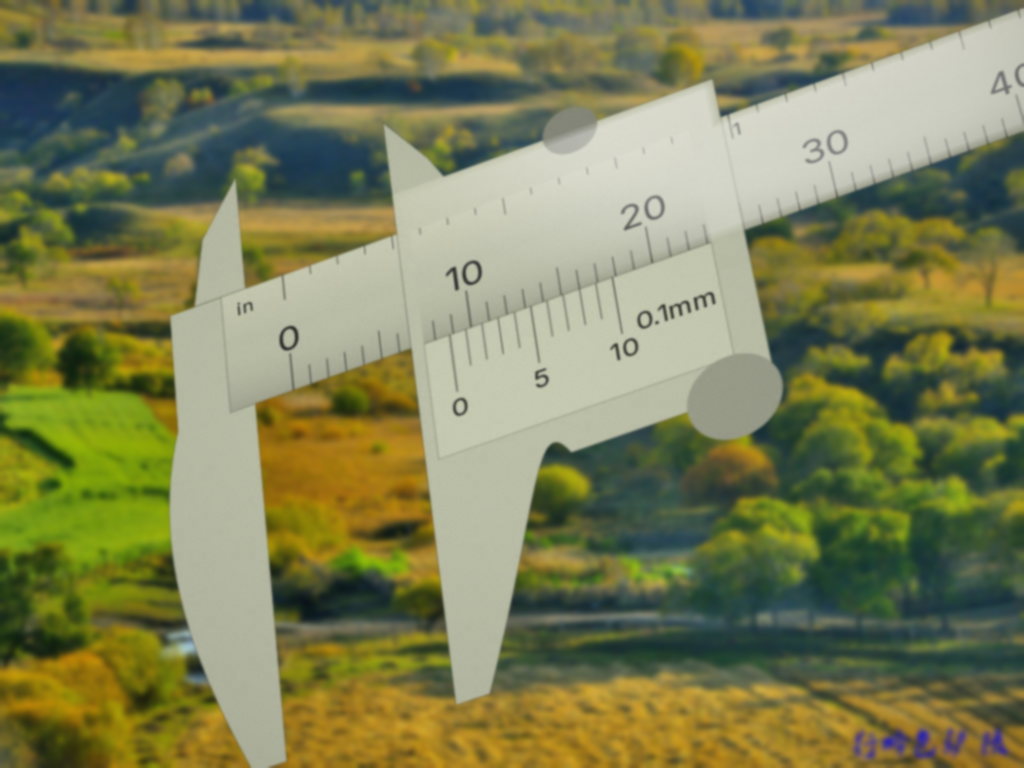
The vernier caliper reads 8.8 mm
